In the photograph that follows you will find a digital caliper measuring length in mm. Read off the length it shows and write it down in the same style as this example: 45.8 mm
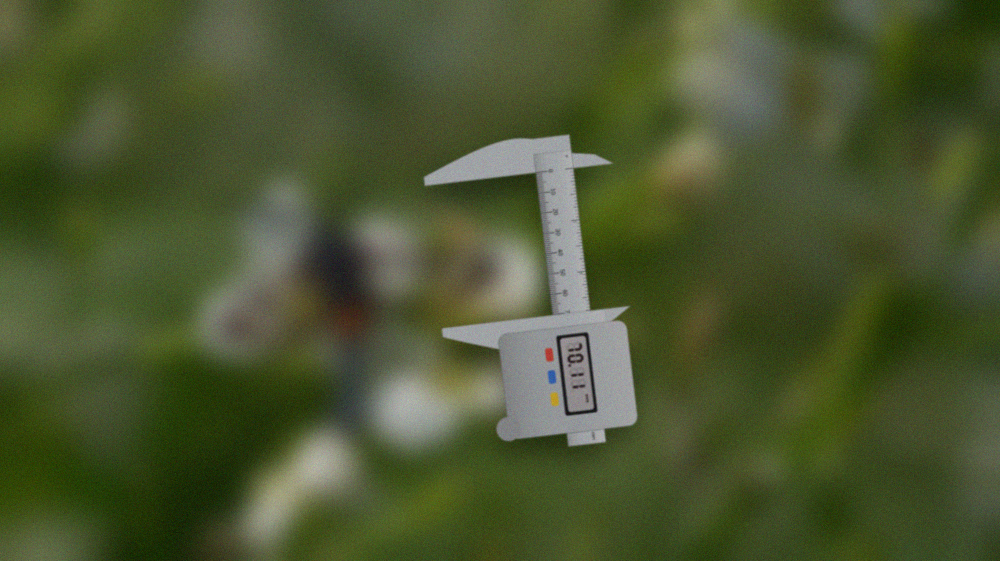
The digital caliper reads 70.11 mm
